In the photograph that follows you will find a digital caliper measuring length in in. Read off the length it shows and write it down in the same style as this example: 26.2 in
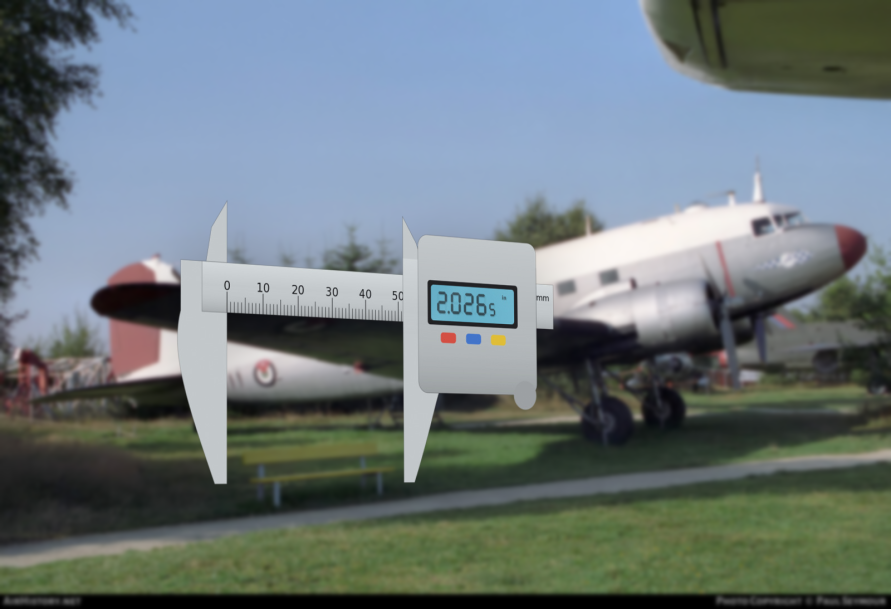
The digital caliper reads 2.0265 in
